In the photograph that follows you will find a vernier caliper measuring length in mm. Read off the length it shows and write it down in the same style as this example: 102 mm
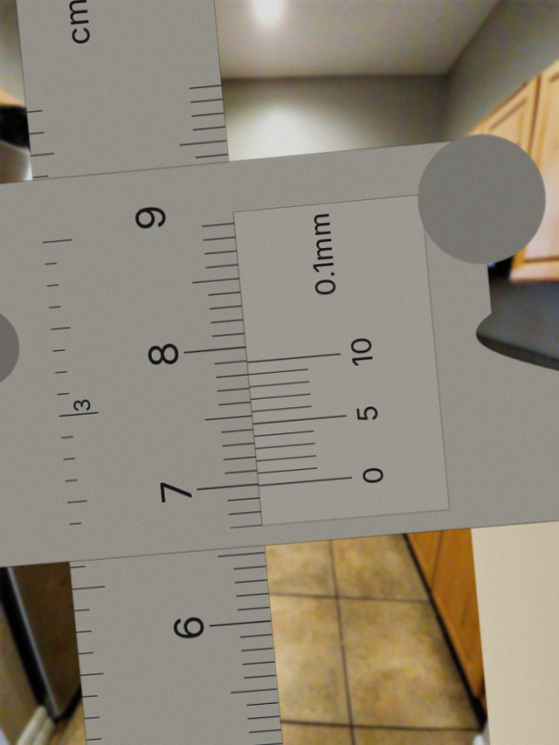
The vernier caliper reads 69.9 mm
